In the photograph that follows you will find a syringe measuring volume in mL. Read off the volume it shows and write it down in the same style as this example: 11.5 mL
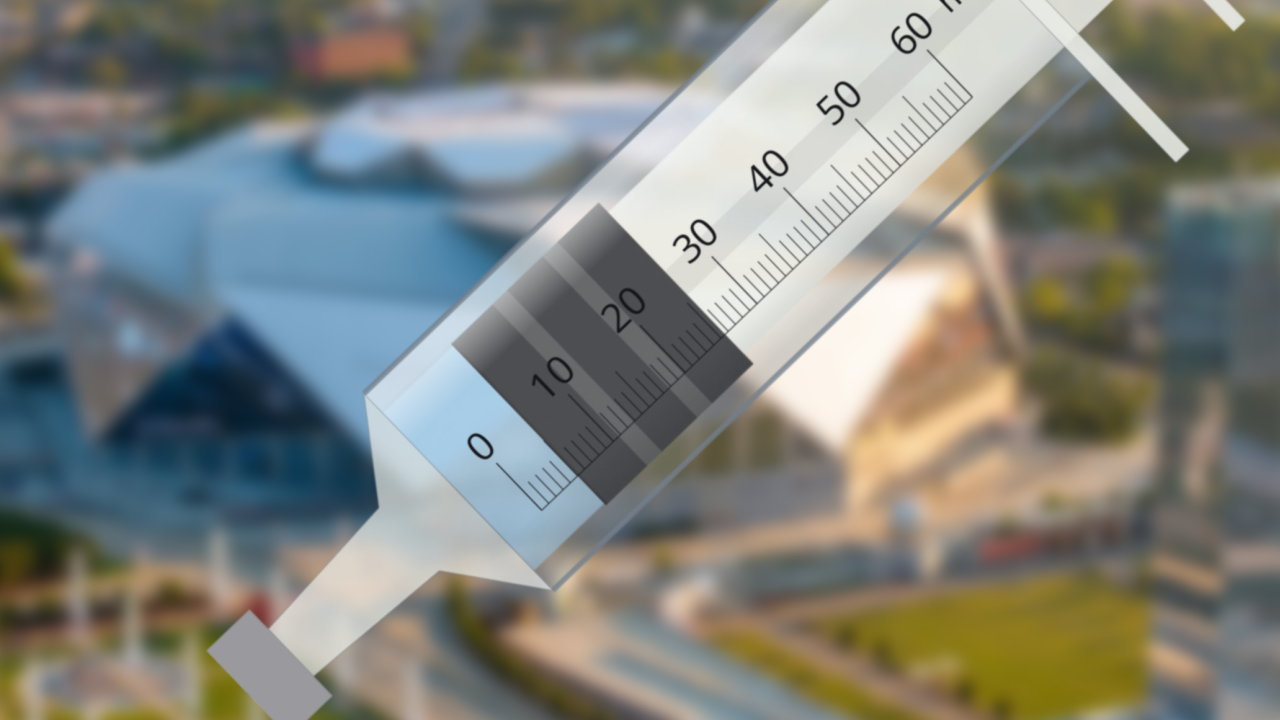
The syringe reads 5 mL
